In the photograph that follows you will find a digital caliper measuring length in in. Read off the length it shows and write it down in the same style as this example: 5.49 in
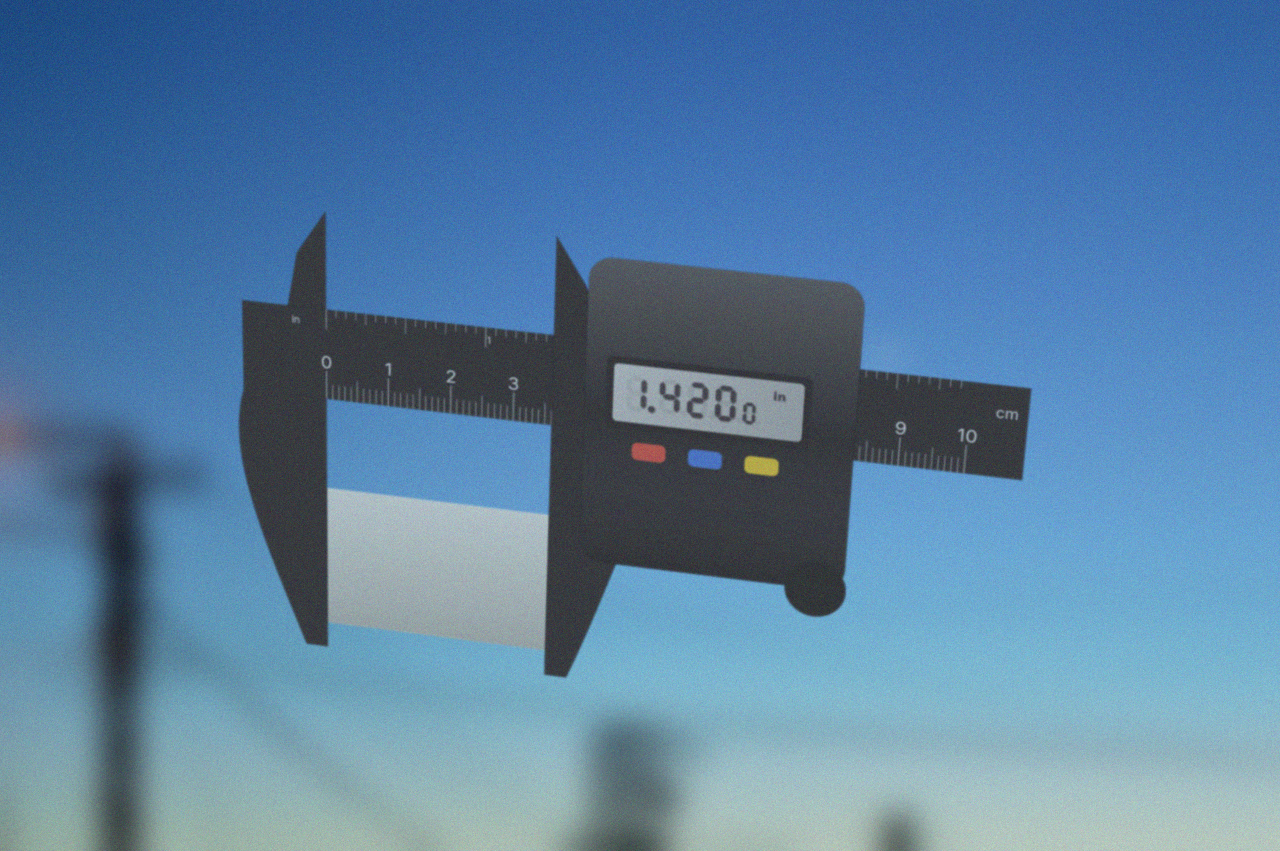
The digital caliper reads 1.4200 in
